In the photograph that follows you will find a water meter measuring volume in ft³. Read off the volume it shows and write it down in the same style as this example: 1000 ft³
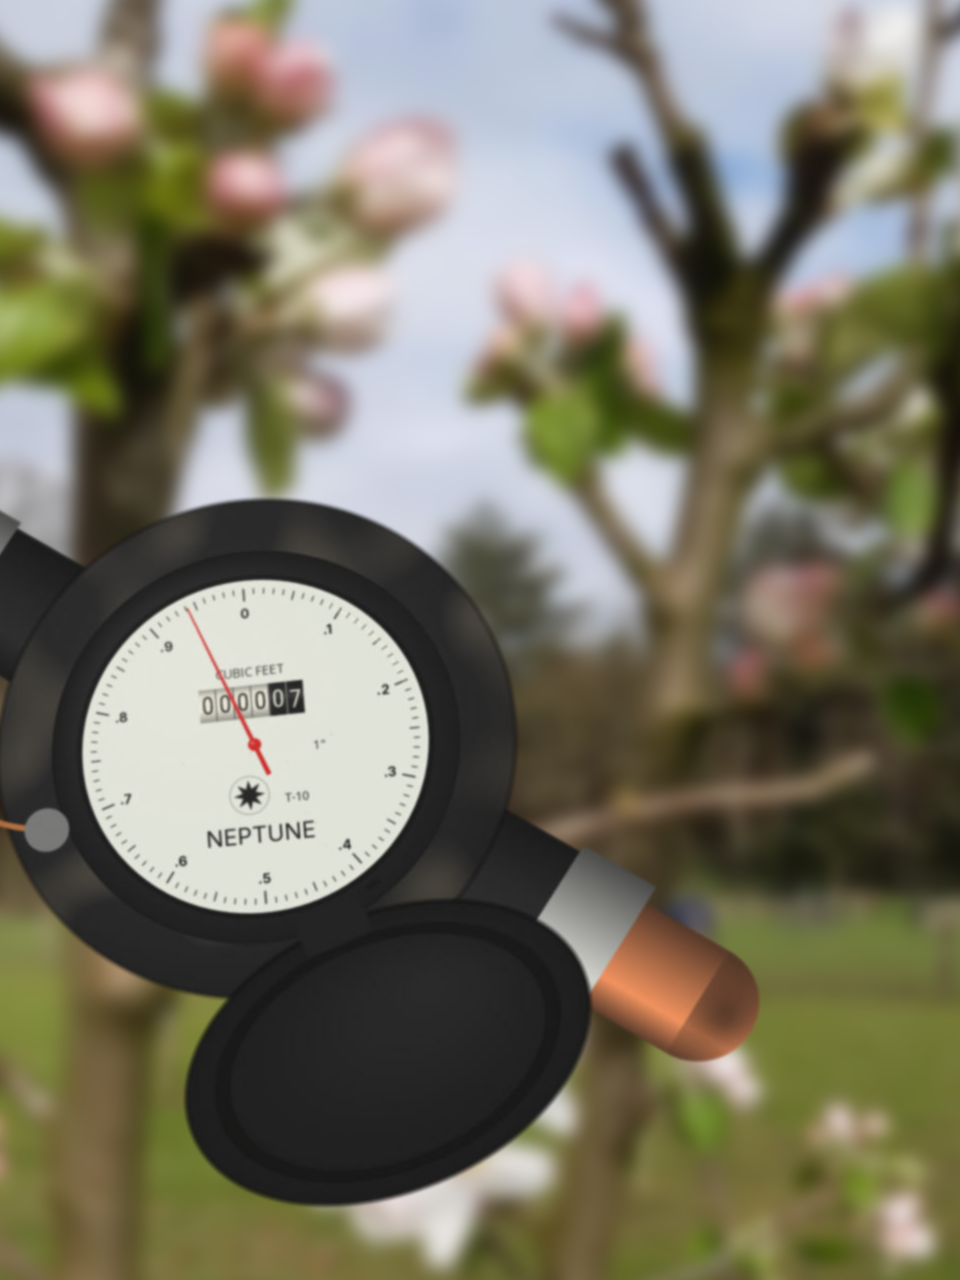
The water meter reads 6.94 ft³
